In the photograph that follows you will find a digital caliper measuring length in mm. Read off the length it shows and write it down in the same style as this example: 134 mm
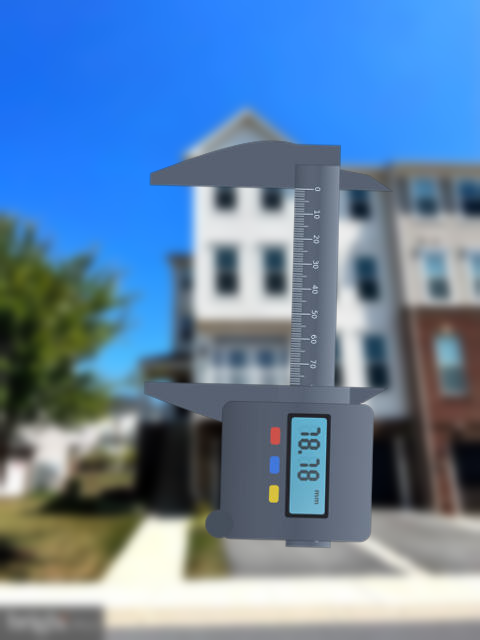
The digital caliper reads 78.78 mm
